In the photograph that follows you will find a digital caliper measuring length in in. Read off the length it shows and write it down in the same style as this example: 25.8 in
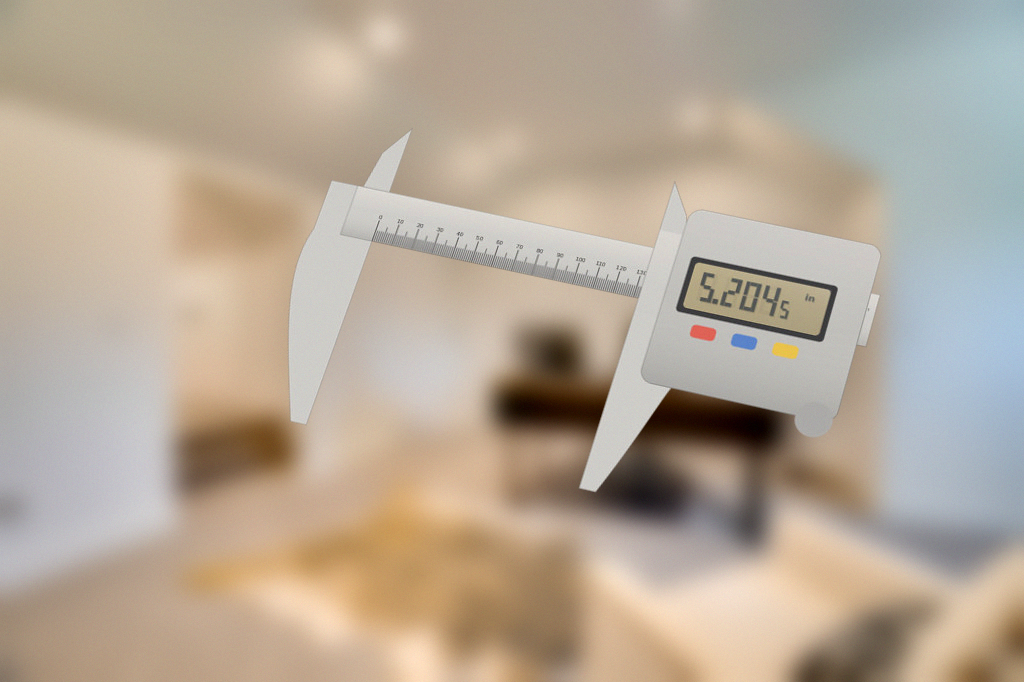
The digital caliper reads 5.2045 in
